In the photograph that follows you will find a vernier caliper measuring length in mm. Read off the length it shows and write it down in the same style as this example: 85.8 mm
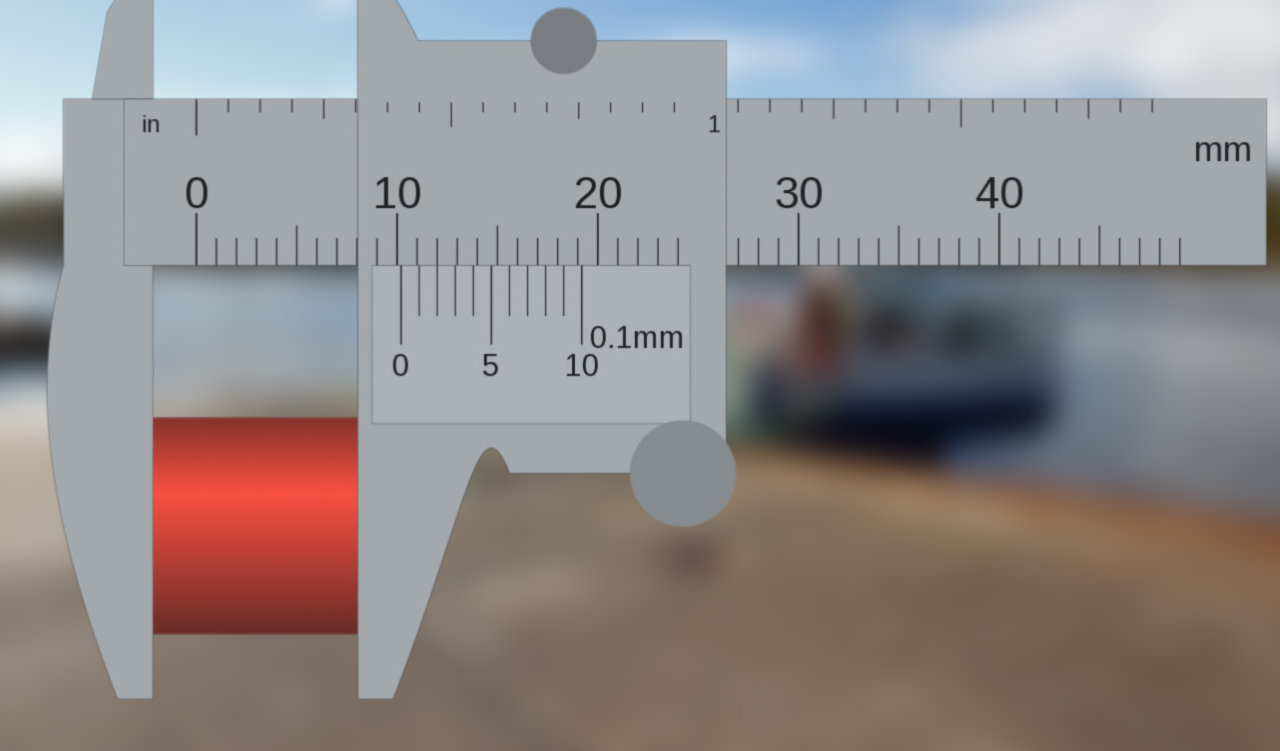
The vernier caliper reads 10.2 mm
